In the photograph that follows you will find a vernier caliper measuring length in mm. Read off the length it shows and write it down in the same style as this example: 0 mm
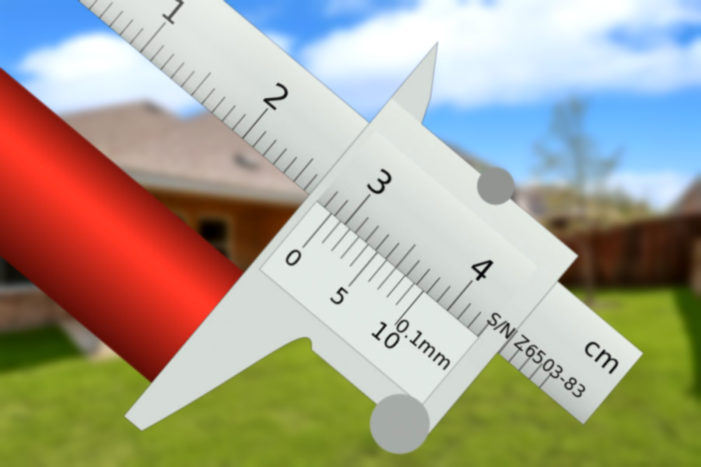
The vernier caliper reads 28.7 mm
